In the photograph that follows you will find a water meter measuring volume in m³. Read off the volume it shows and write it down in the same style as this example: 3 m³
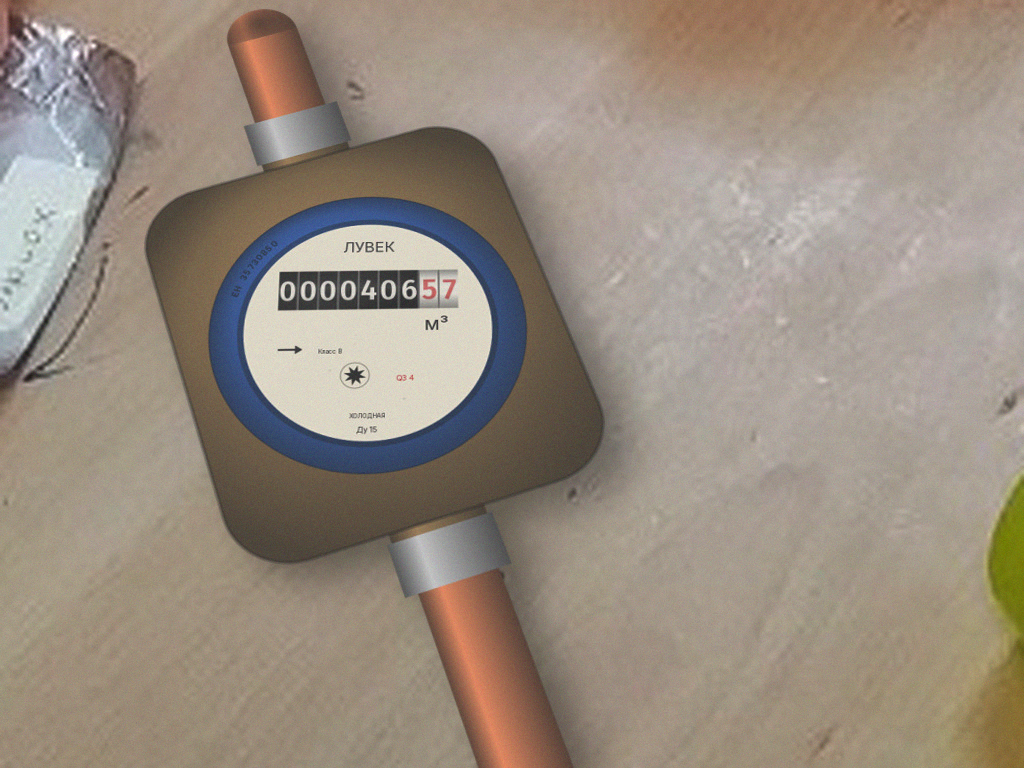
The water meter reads 406.57 m³
